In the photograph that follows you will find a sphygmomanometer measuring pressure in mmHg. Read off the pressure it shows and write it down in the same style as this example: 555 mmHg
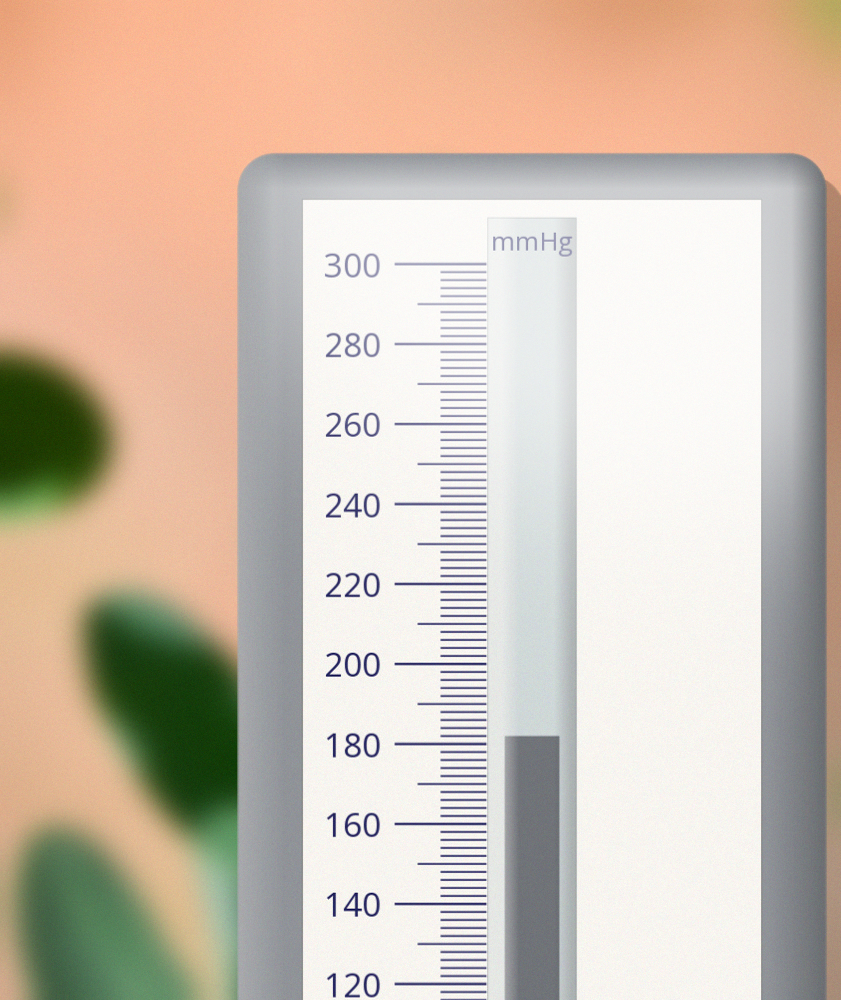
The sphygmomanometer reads 182 mmHg
